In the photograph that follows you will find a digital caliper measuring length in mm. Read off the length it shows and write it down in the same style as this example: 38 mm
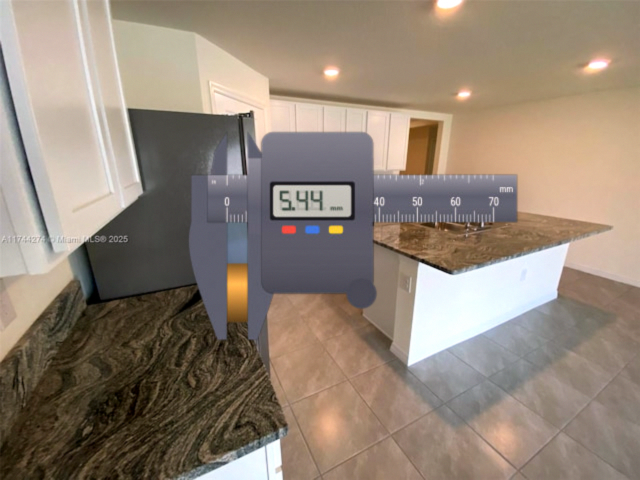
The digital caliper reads 5.44 mm
